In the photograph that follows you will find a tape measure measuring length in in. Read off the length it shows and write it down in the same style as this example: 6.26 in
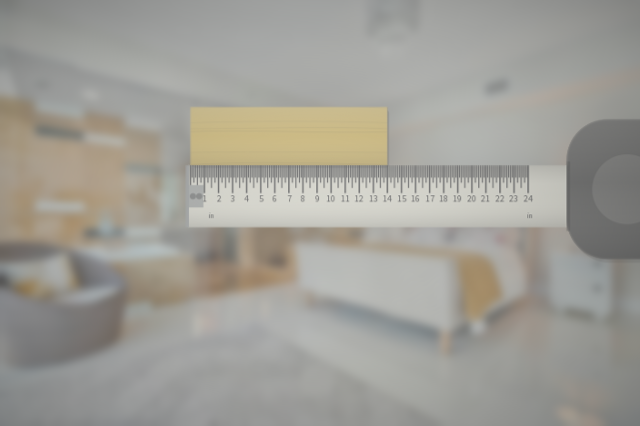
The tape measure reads 14 in
